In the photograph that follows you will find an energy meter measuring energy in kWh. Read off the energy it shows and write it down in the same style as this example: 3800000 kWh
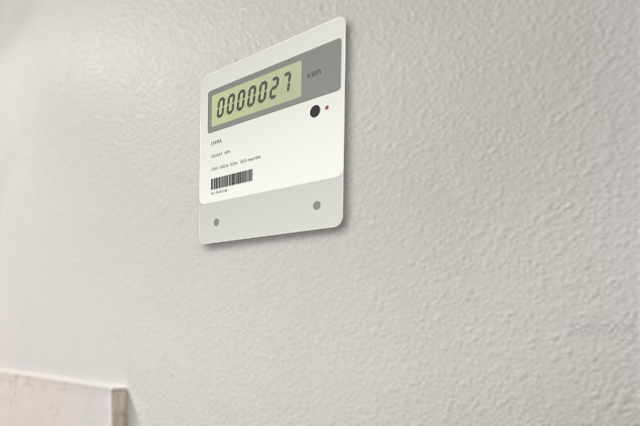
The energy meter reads 27 kWh
